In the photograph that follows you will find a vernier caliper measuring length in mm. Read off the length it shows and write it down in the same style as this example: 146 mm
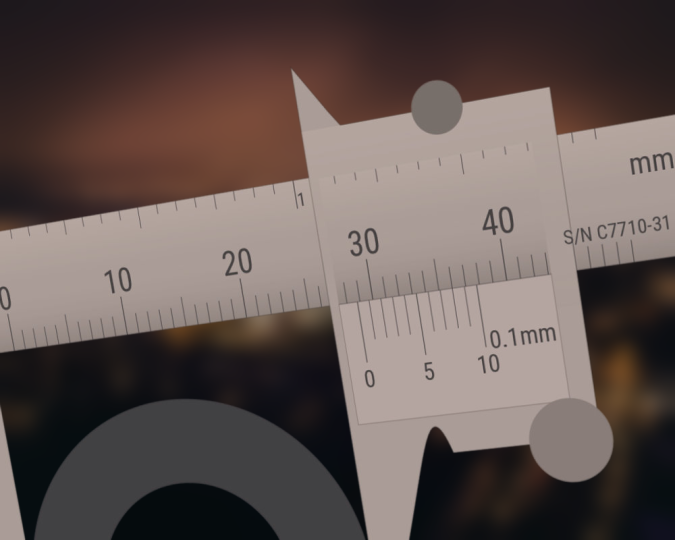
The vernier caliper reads 28.8 mm
